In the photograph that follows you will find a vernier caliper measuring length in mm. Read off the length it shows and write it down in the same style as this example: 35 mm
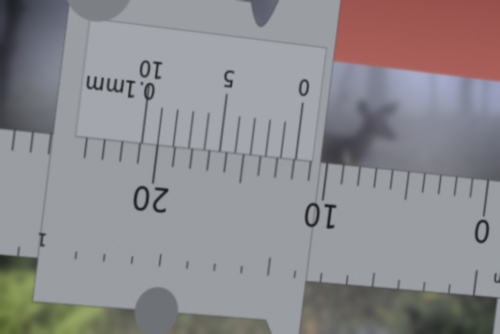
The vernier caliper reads 11.9 mm
